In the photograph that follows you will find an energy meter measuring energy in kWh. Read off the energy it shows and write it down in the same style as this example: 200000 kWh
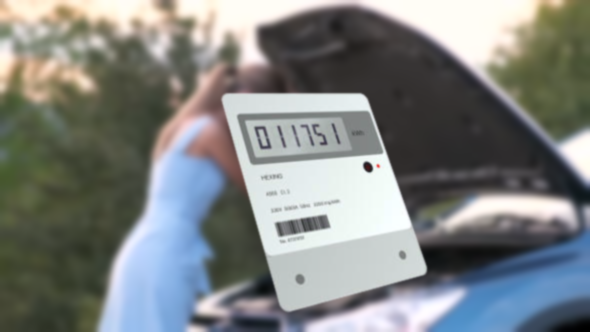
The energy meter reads 11751 kWh
